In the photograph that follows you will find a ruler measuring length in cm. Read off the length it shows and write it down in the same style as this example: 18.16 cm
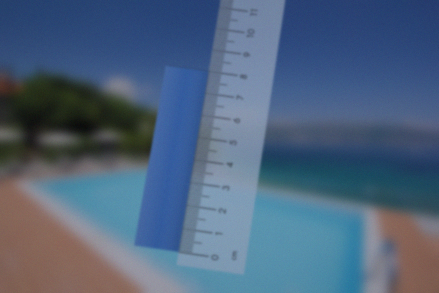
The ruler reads 8 cm
